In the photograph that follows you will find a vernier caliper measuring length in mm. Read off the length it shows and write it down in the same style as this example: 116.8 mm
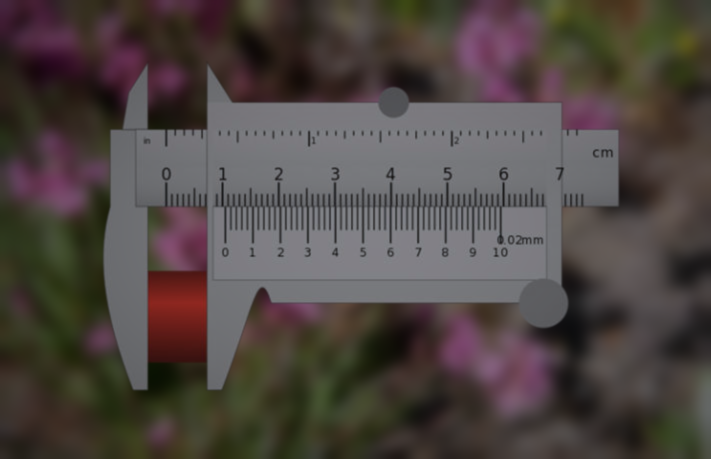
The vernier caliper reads 10.5 mm
